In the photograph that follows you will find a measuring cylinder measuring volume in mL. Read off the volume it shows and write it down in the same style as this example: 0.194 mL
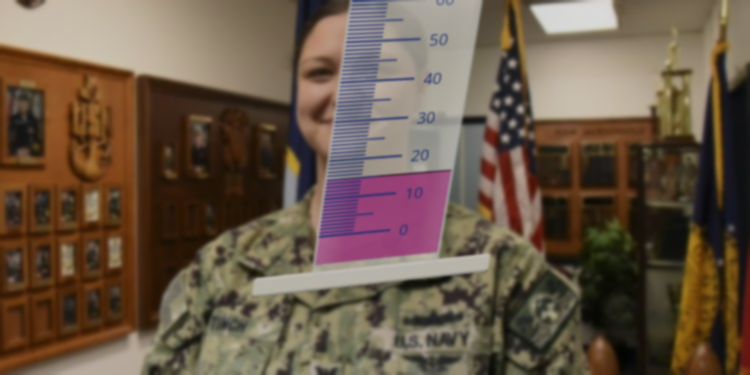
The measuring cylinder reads 15 mL
